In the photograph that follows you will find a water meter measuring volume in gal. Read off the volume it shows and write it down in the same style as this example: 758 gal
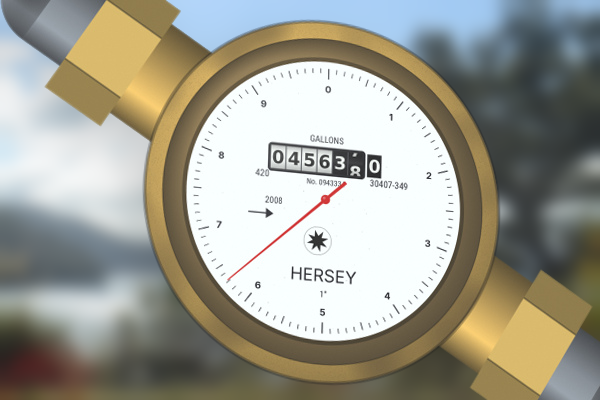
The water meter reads 456376.3 gal
